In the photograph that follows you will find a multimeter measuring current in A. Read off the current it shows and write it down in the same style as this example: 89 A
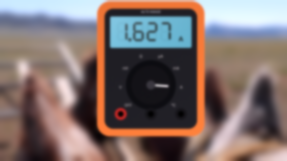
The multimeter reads 1.627 A
